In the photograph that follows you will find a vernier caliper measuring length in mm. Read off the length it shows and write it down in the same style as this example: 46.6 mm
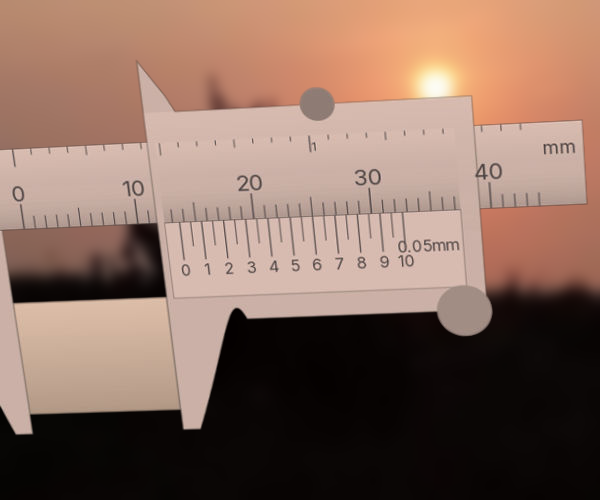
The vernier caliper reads 13.6 mm
